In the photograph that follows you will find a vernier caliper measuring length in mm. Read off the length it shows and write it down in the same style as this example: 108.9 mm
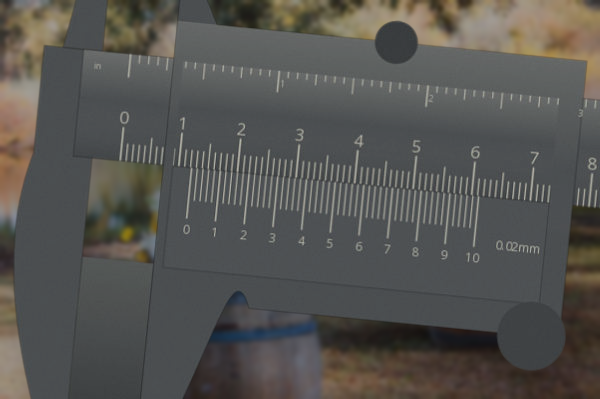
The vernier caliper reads 12.2 mm
